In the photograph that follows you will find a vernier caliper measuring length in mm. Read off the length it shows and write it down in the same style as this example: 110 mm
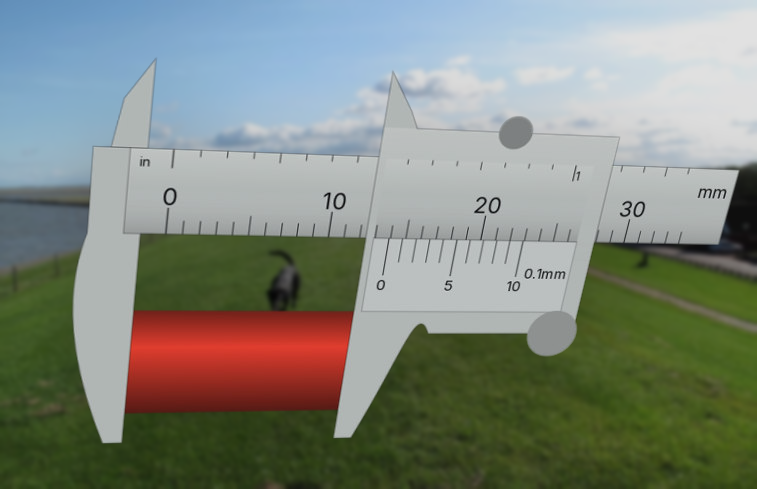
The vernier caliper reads 13.9 mm
